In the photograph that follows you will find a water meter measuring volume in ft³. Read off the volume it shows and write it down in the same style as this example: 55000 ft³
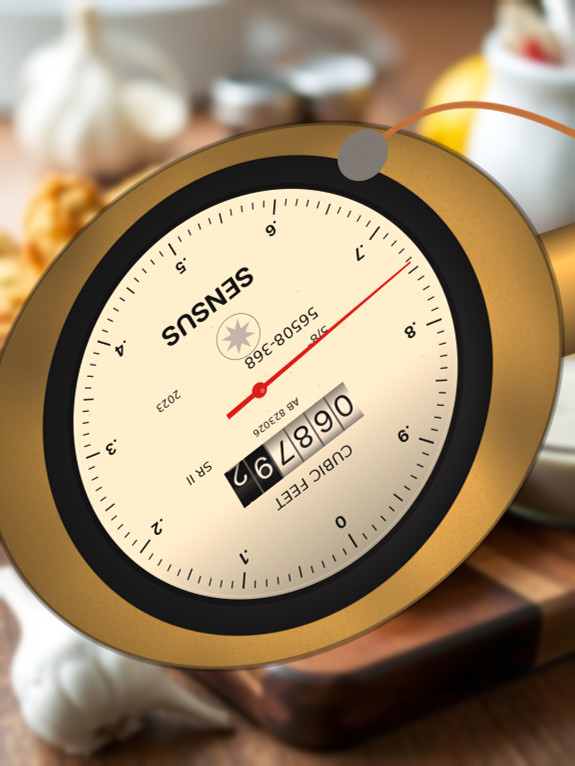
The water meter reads 68791.74 ft³
